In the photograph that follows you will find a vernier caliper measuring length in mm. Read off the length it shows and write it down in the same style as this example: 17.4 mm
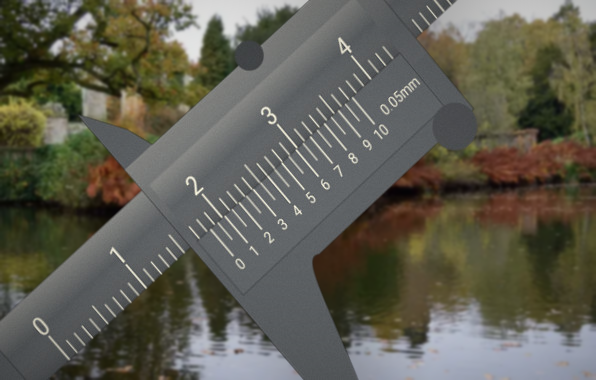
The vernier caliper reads 18.4 mm
